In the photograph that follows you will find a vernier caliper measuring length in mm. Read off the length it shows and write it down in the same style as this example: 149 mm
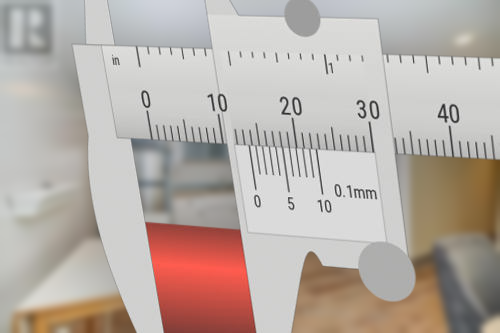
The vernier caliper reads 13.6 mm
